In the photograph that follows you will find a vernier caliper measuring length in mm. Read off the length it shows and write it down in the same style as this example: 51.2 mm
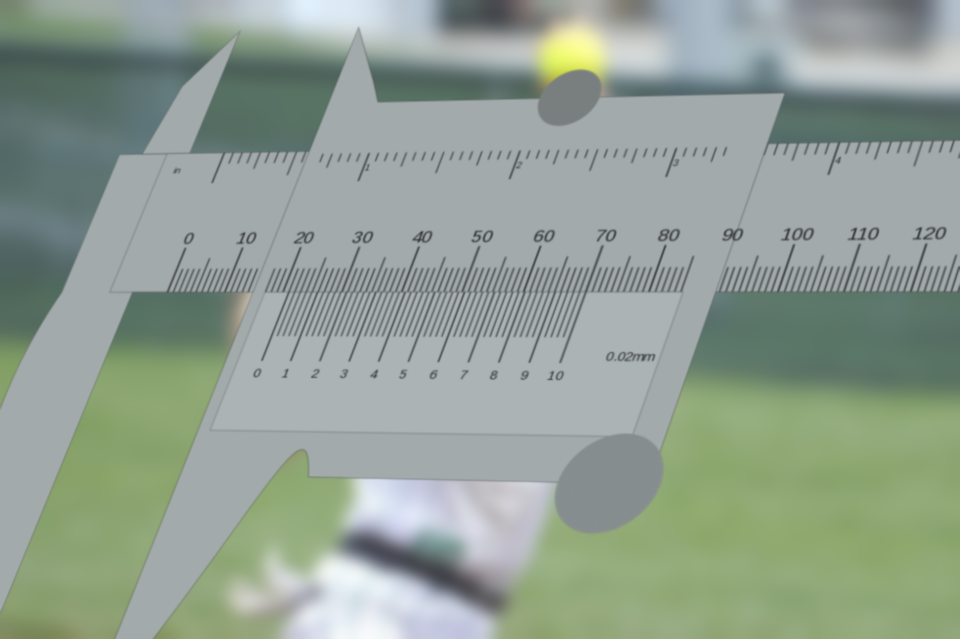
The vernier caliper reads 21.0 mm
